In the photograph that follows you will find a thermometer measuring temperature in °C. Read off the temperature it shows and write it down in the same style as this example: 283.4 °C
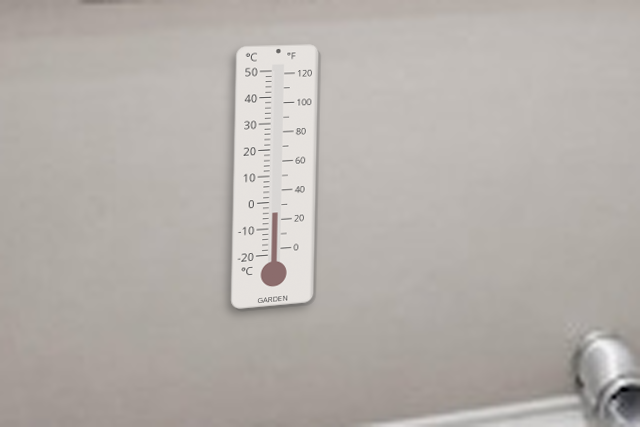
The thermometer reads -4 °C
